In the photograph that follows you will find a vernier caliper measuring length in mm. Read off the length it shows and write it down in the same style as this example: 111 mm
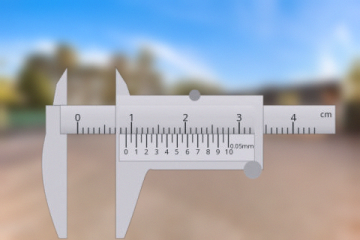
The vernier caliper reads 9.0 mm
